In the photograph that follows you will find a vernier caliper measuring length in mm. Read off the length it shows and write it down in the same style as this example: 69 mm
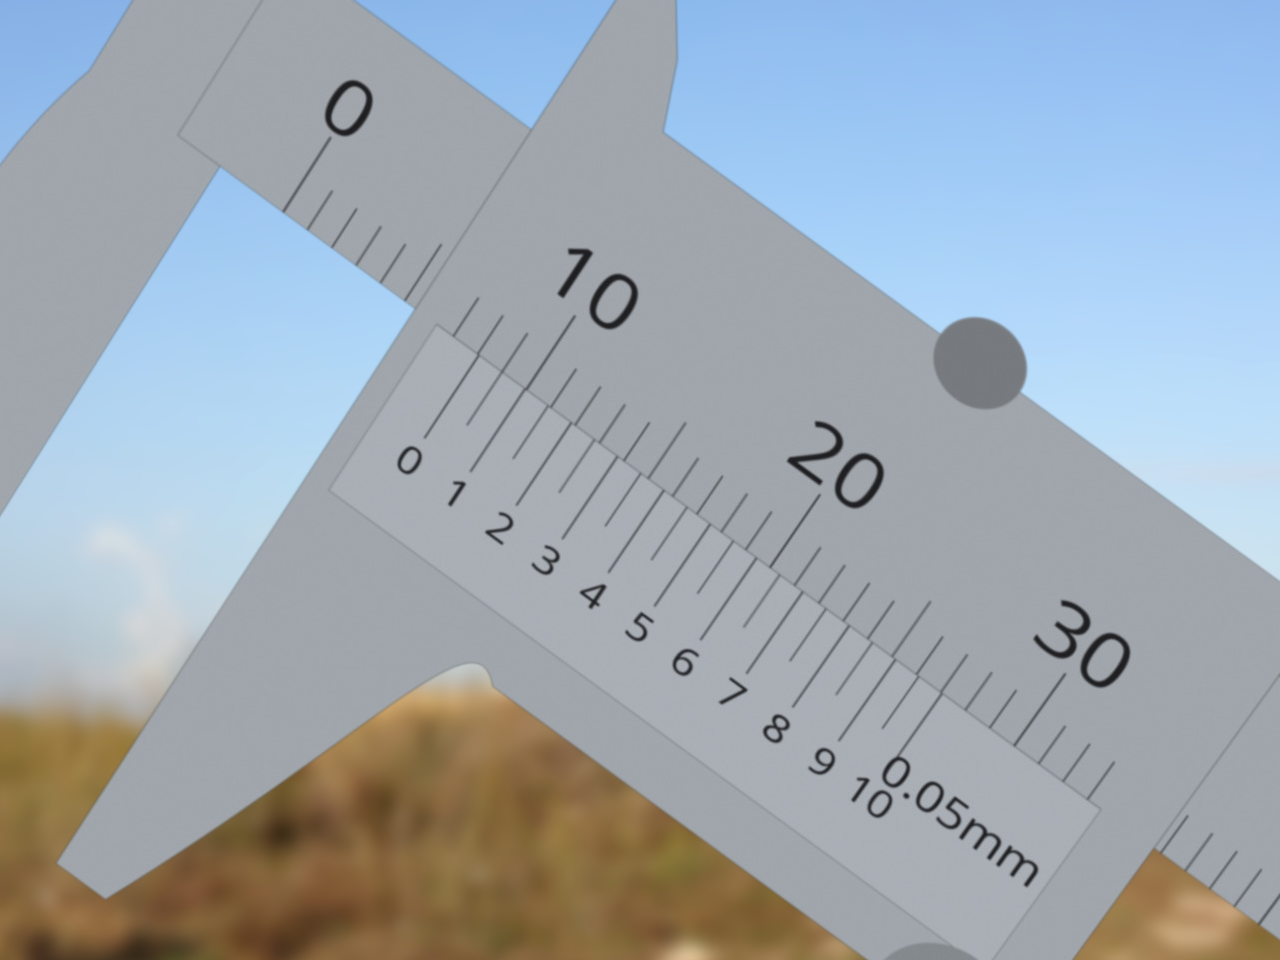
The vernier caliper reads 8.05 mm
